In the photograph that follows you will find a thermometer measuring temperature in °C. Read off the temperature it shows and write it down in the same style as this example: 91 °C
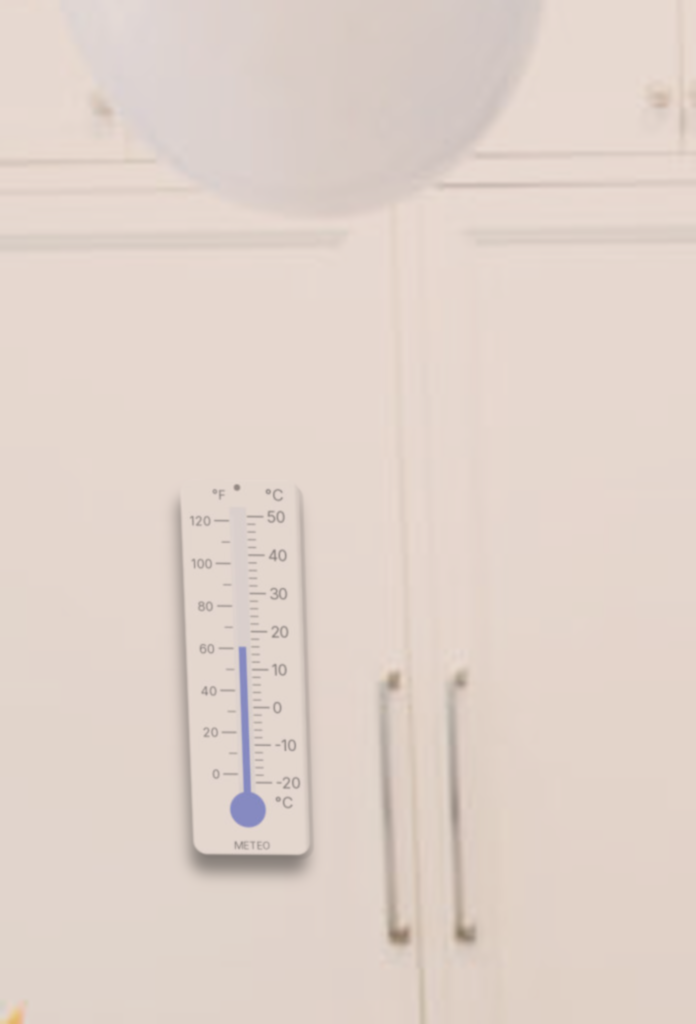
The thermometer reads 16 °C
